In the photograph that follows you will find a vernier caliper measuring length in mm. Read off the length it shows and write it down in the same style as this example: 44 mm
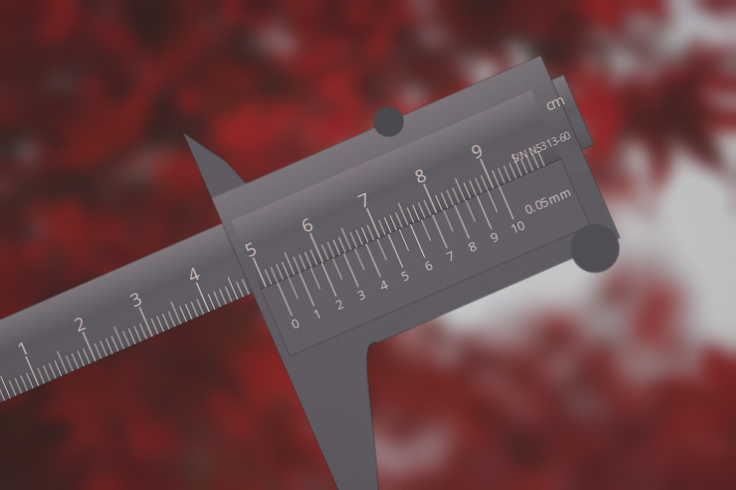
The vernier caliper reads 52.0 mm
